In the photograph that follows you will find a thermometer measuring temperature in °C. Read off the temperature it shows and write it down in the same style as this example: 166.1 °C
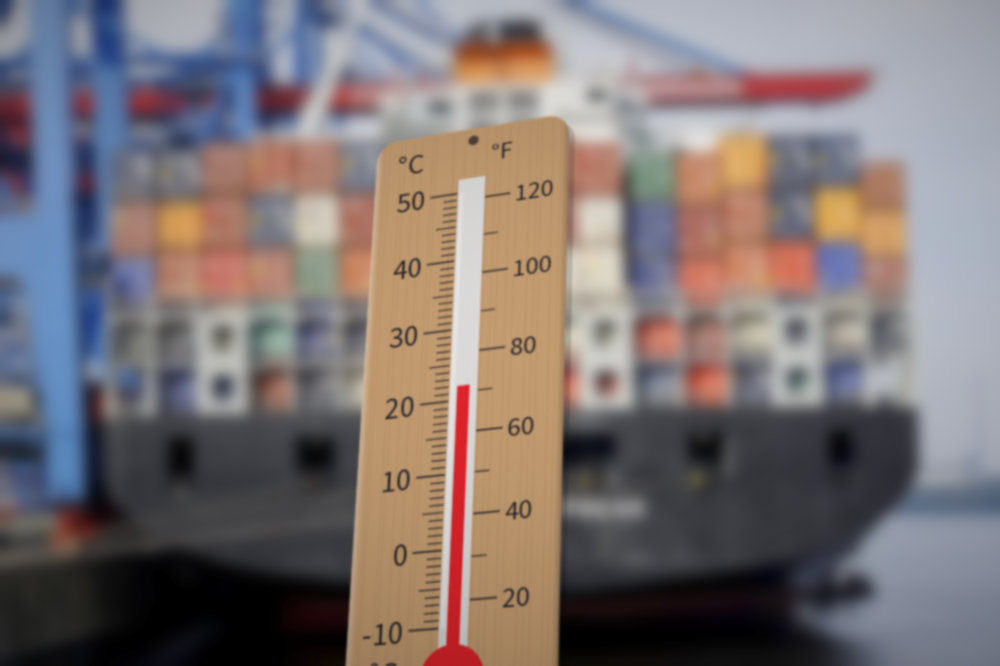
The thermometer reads 22 °C
